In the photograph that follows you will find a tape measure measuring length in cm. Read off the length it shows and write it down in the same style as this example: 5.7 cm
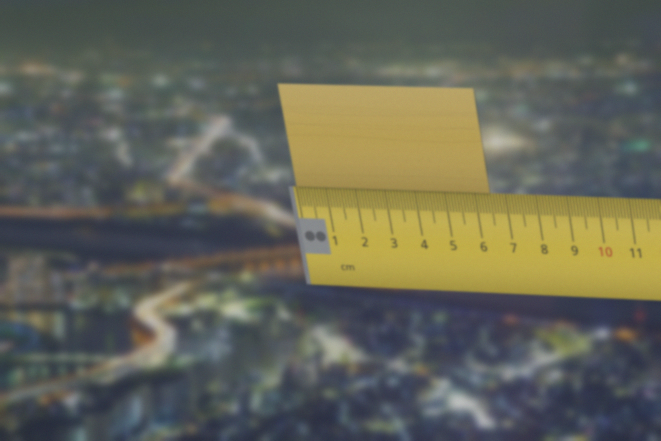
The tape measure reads 6.5 cm
